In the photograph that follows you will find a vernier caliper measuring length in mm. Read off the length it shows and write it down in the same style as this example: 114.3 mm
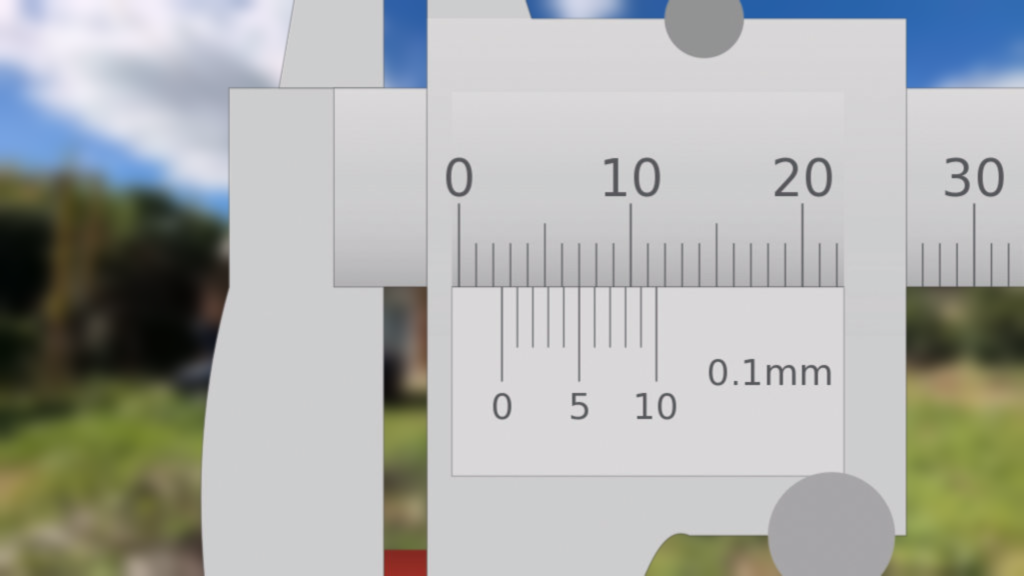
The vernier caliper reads 2.5 mm
